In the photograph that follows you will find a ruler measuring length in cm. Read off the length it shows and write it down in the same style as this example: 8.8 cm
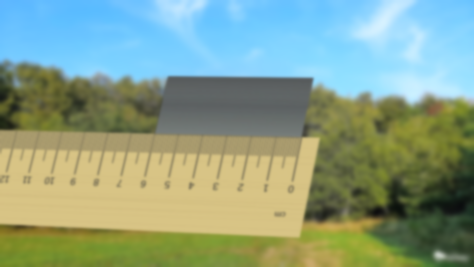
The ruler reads 6 cm
